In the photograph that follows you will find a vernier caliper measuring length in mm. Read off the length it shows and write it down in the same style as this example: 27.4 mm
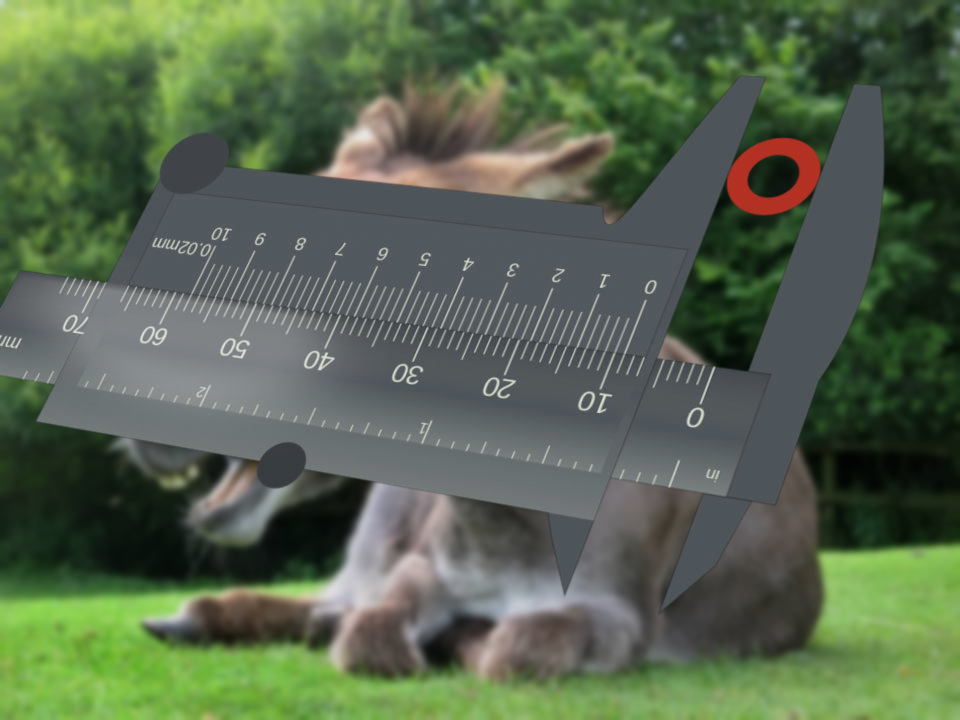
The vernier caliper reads 9.0 mm
